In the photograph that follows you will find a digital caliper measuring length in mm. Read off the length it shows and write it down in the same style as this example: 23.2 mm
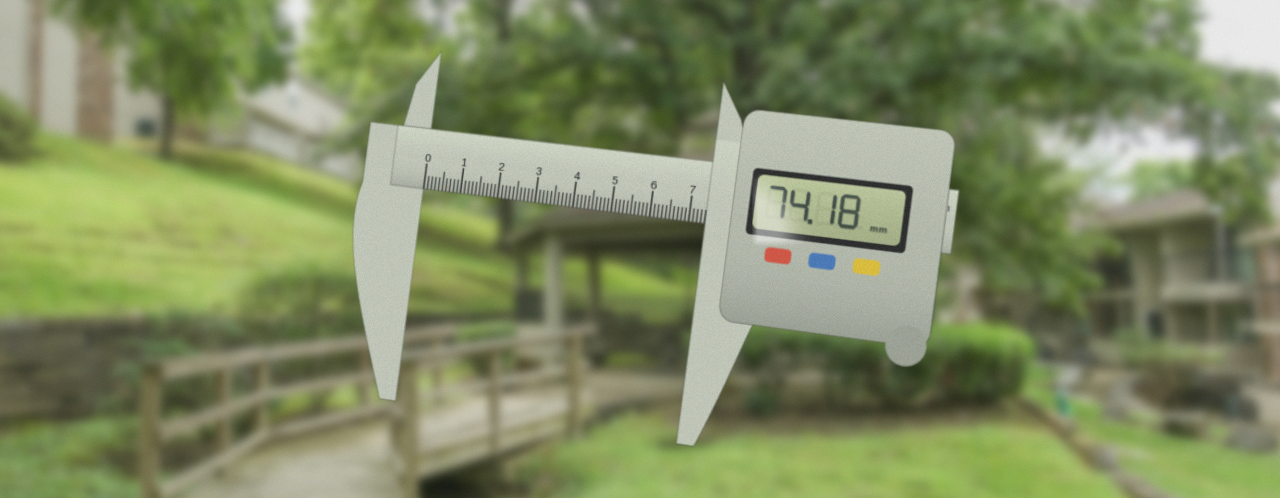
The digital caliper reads 74.18 mm
